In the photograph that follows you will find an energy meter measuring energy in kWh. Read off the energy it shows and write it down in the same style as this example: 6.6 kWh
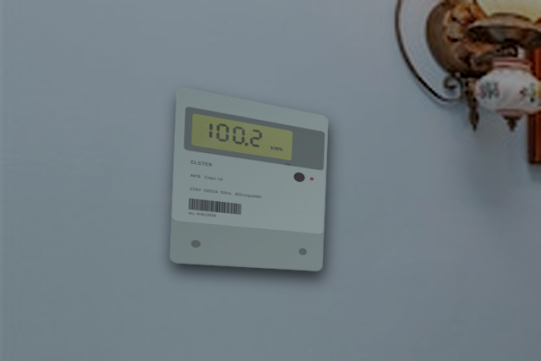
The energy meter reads 100.2 kWh
